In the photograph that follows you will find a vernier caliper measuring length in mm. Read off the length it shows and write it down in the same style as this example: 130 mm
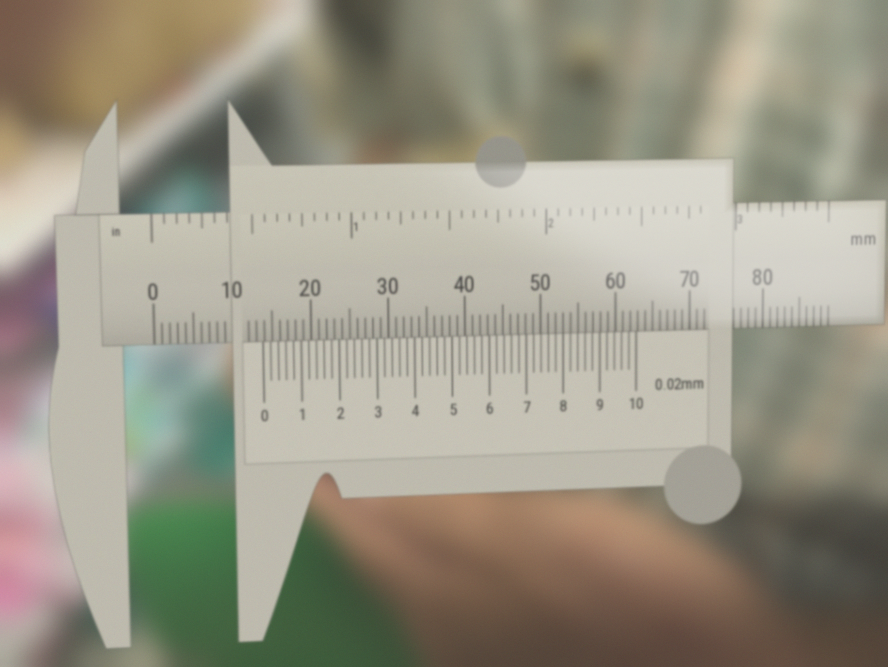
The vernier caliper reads 13.8 mm
